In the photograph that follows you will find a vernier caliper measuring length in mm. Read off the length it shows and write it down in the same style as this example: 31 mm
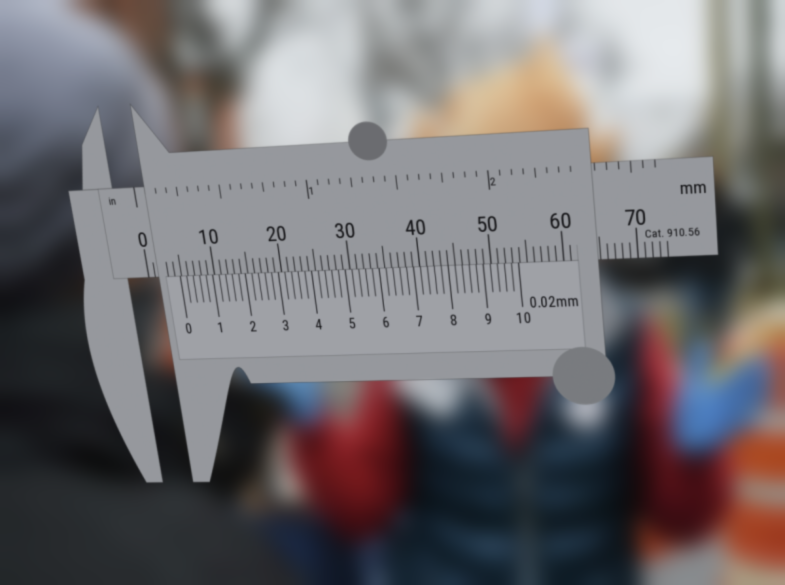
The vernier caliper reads 4.8 mm
